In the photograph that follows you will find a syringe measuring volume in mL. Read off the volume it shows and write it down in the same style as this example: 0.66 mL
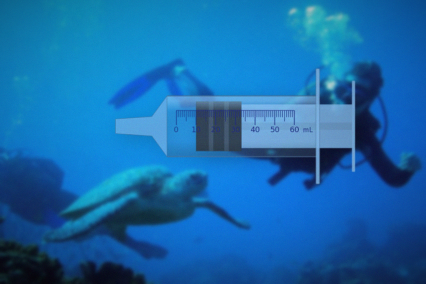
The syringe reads 10 mL
